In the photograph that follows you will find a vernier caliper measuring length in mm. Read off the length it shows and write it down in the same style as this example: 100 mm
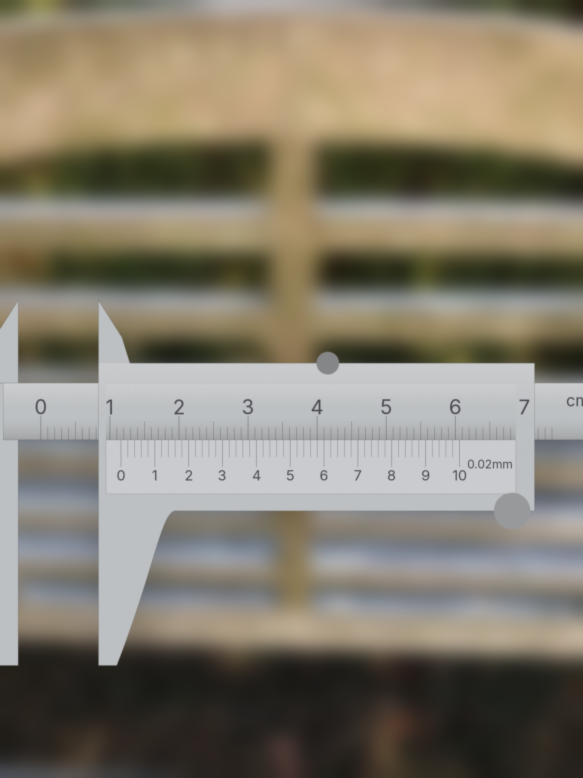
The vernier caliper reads 11.6 mm
